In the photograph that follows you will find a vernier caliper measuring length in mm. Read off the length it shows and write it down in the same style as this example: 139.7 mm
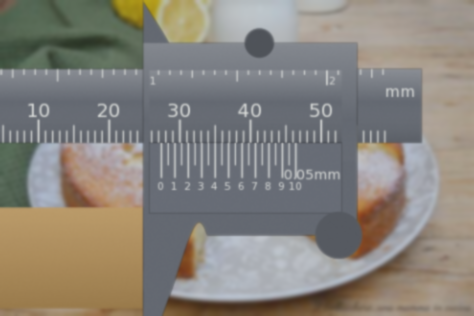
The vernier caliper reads 27.4 mm
